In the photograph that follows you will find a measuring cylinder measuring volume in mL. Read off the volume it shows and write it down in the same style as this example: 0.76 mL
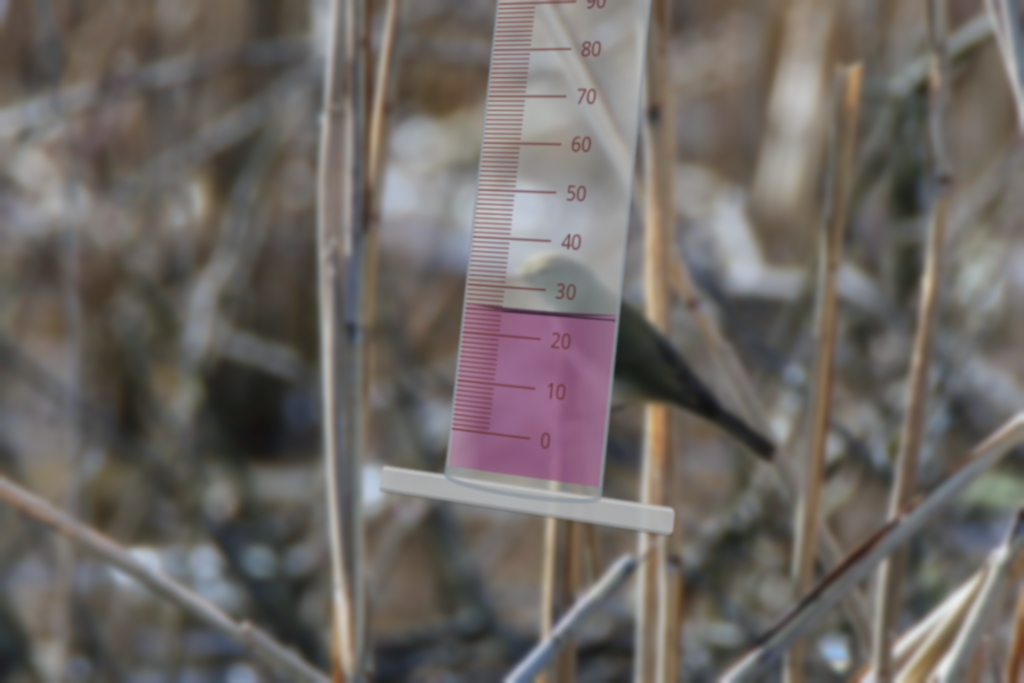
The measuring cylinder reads 25 mL
